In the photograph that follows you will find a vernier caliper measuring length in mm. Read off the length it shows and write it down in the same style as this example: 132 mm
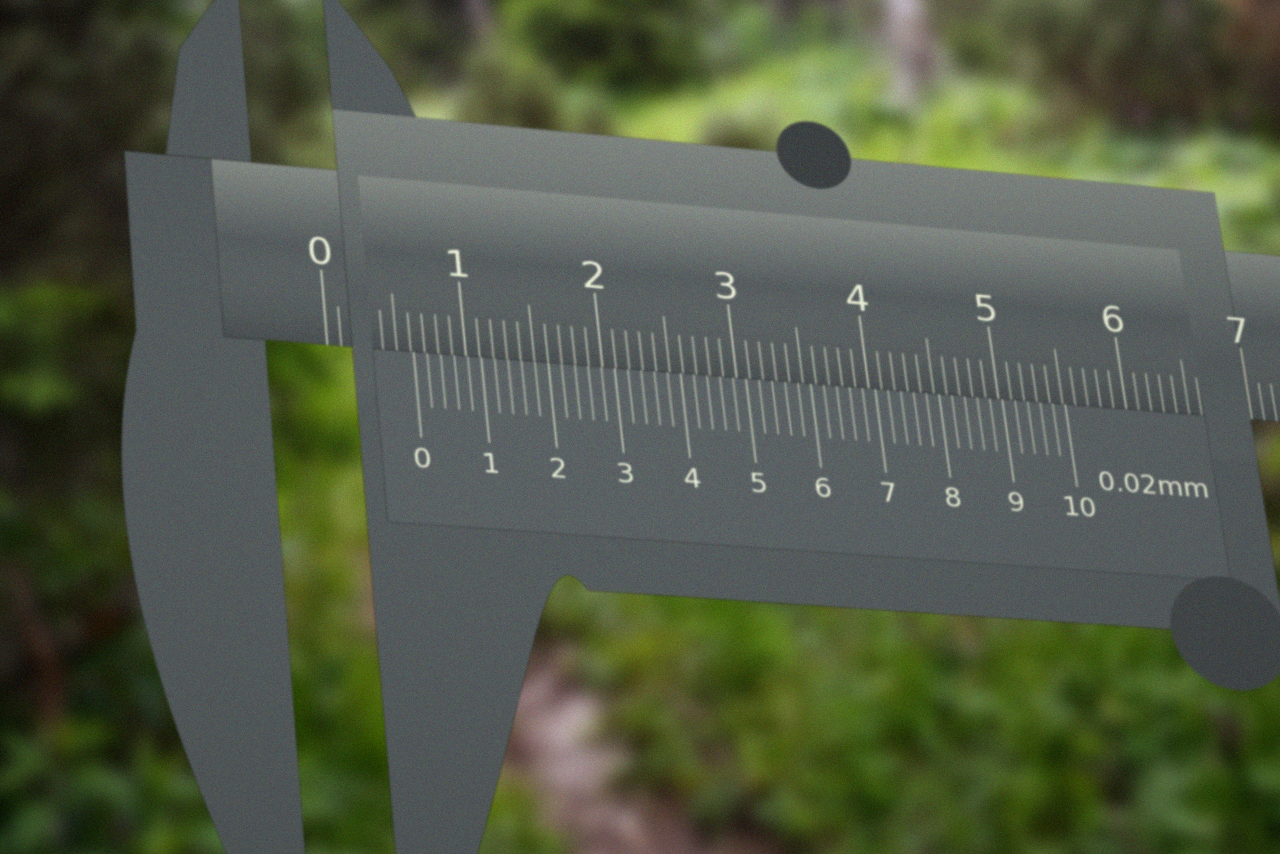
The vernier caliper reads 6.2 mm
